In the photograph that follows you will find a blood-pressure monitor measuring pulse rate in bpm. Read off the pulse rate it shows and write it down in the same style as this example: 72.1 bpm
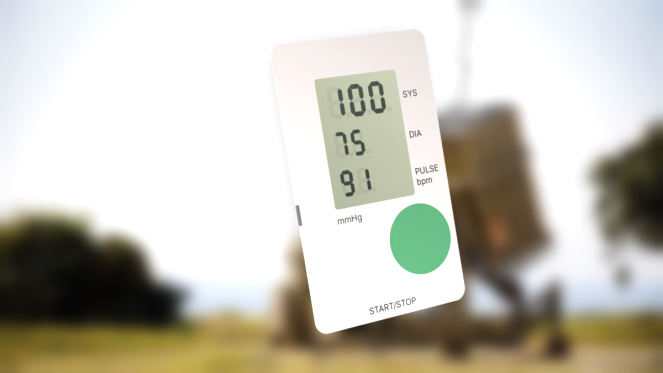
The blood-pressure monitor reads 91 bpm
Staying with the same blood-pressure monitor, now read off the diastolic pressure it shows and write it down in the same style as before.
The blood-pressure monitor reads 75 mmHg
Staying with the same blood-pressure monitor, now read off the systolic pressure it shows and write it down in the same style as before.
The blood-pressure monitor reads 100 mmHg
